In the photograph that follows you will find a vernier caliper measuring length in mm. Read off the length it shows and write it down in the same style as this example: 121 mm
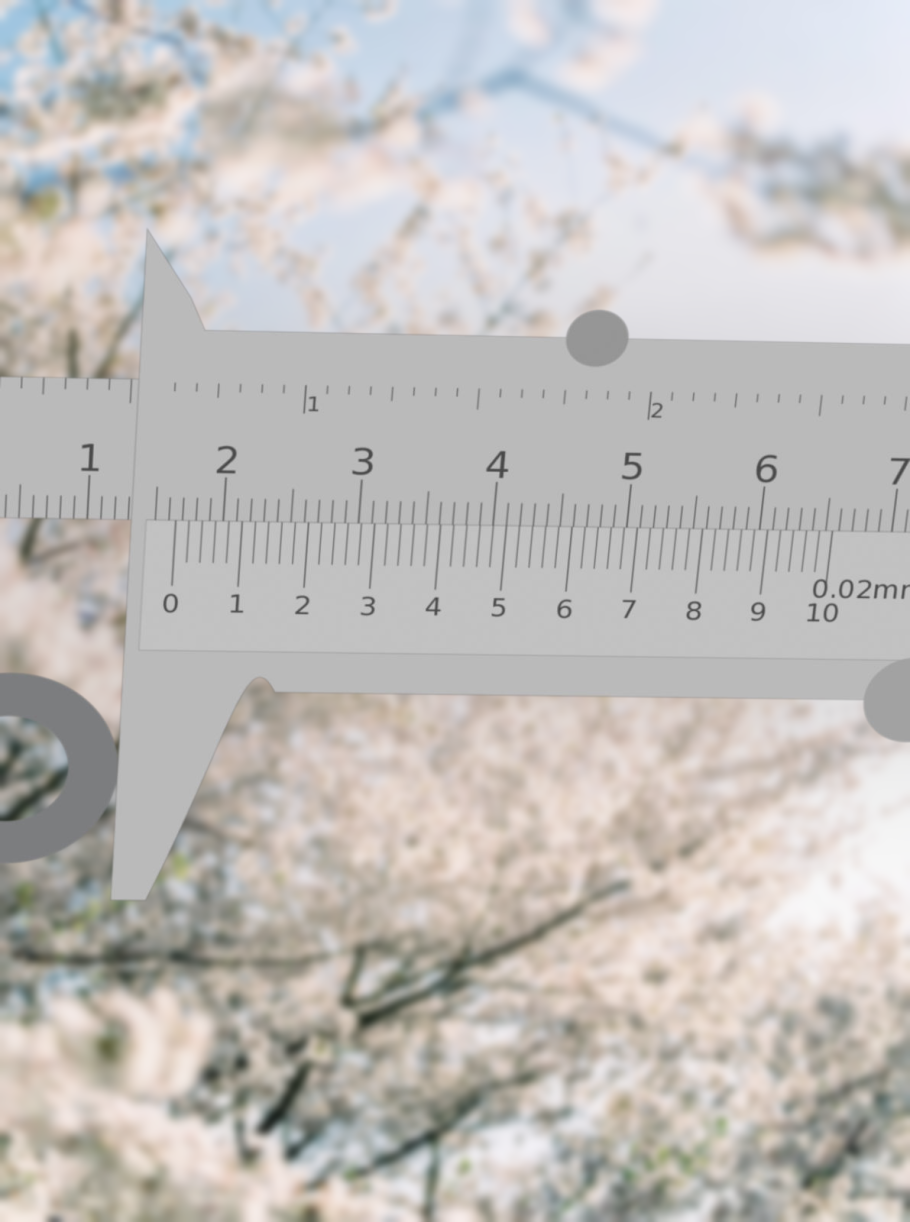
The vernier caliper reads 16.5 mm
